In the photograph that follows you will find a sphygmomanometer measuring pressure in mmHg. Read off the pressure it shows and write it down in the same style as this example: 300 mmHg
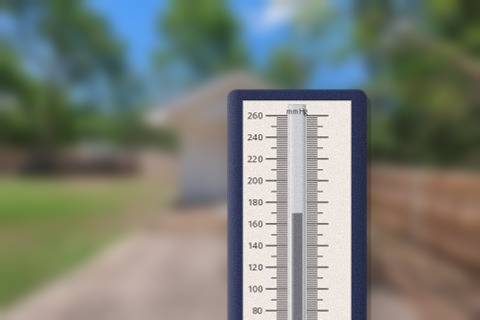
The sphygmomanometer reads 170 mmHg
